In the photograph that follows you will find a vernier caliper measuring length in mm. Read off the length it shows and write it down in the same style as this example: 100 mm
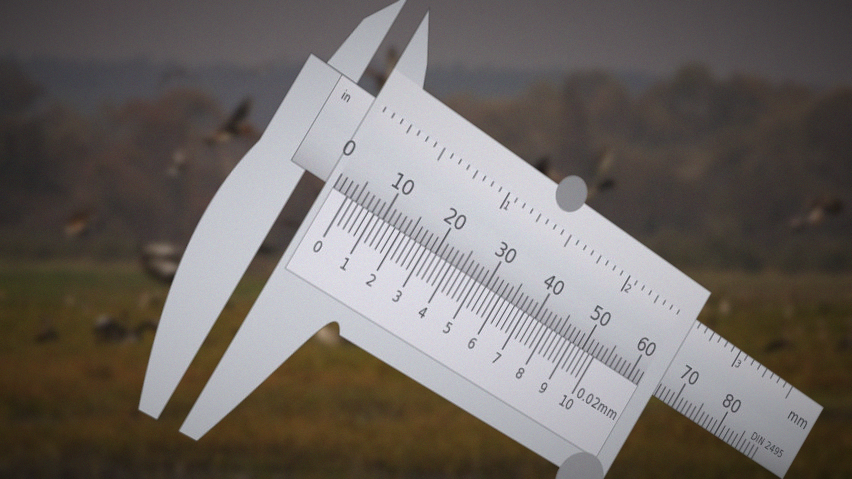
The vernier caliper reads 3.5 mm
